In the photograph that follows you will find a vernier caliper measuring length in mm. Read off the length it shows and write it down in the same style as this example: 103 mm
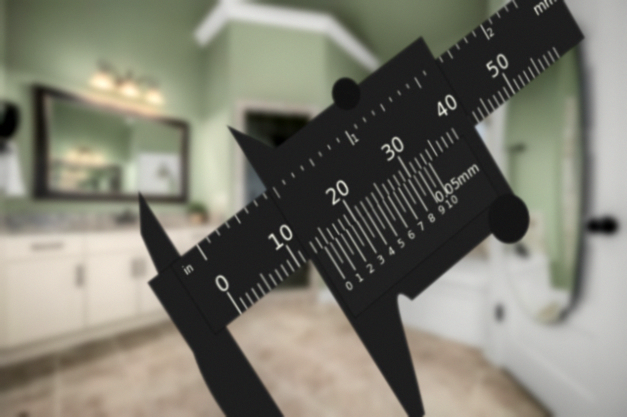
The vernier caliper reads 14.4 mm
